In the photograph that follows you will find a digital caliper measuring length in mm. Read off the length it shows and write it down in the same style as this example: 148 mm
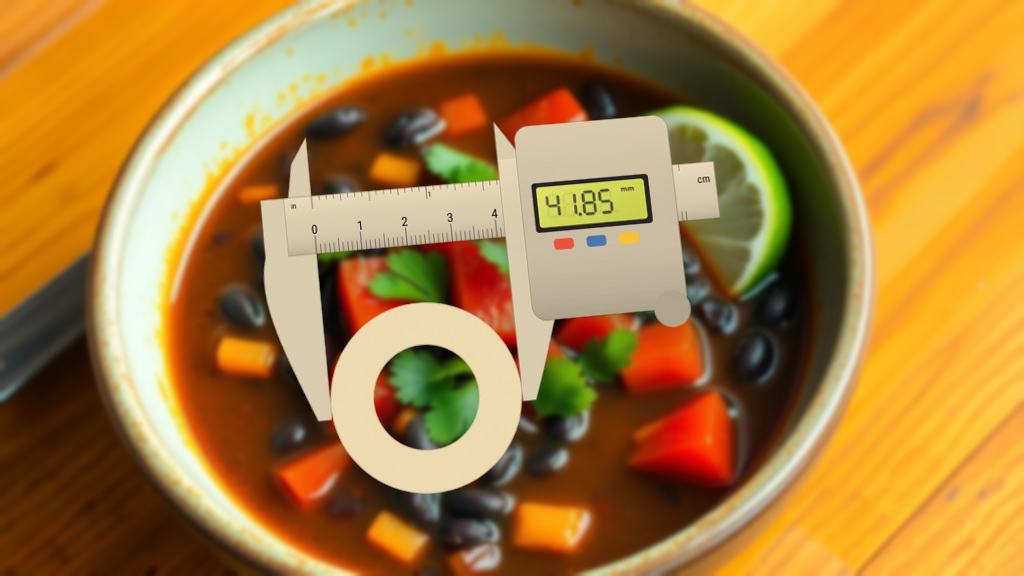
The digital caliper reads 41.85 mm
